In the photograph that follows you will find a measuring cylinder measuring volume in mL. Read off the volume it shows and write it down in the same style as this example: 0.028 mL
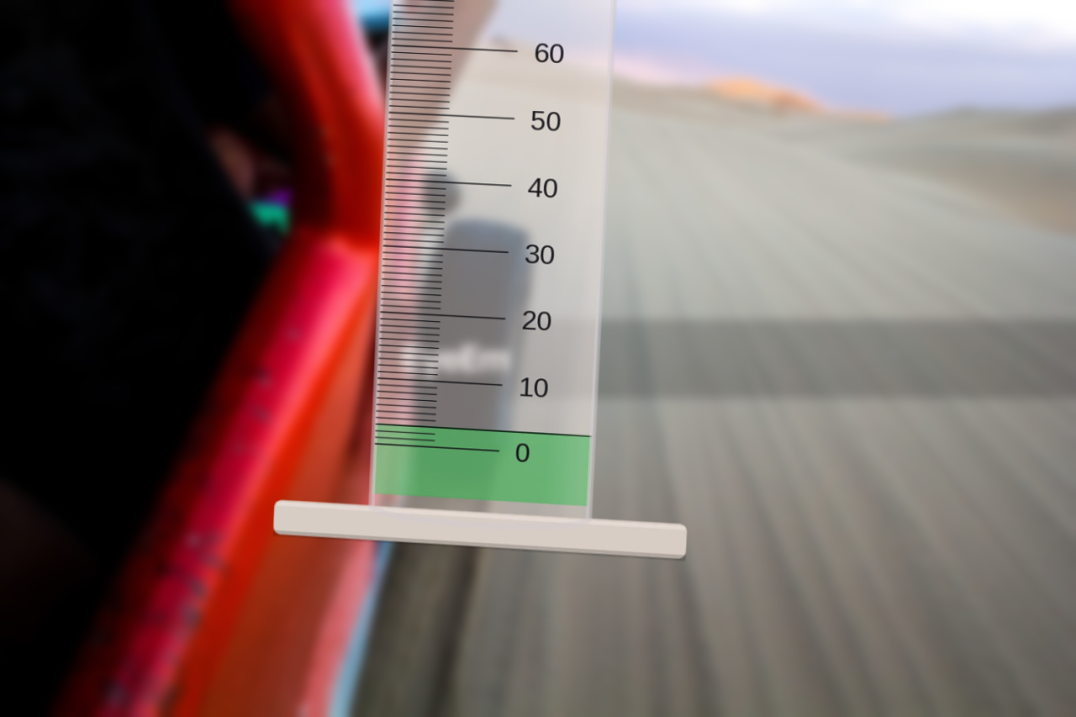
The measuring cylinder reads 3 mL
